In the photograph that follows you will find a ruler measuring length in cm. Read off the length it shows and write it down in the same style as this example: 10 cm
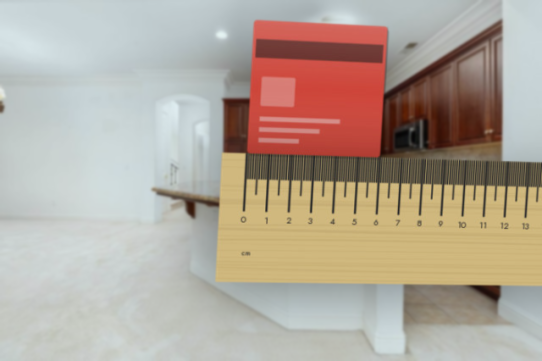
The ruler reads 6 cm
